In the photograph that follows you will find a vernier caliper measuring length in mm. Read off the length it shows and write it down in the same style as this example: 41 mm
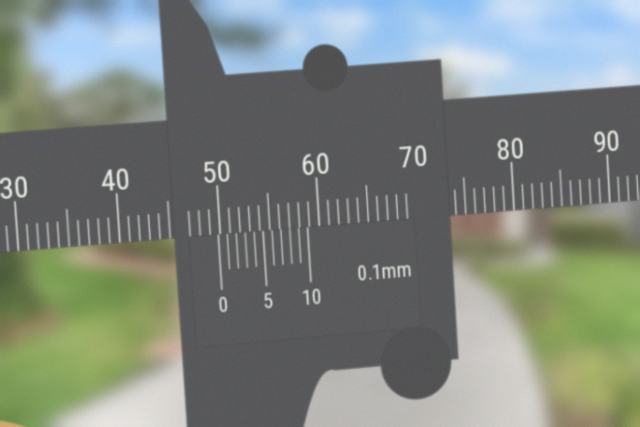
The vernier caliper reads 49.8 mm
